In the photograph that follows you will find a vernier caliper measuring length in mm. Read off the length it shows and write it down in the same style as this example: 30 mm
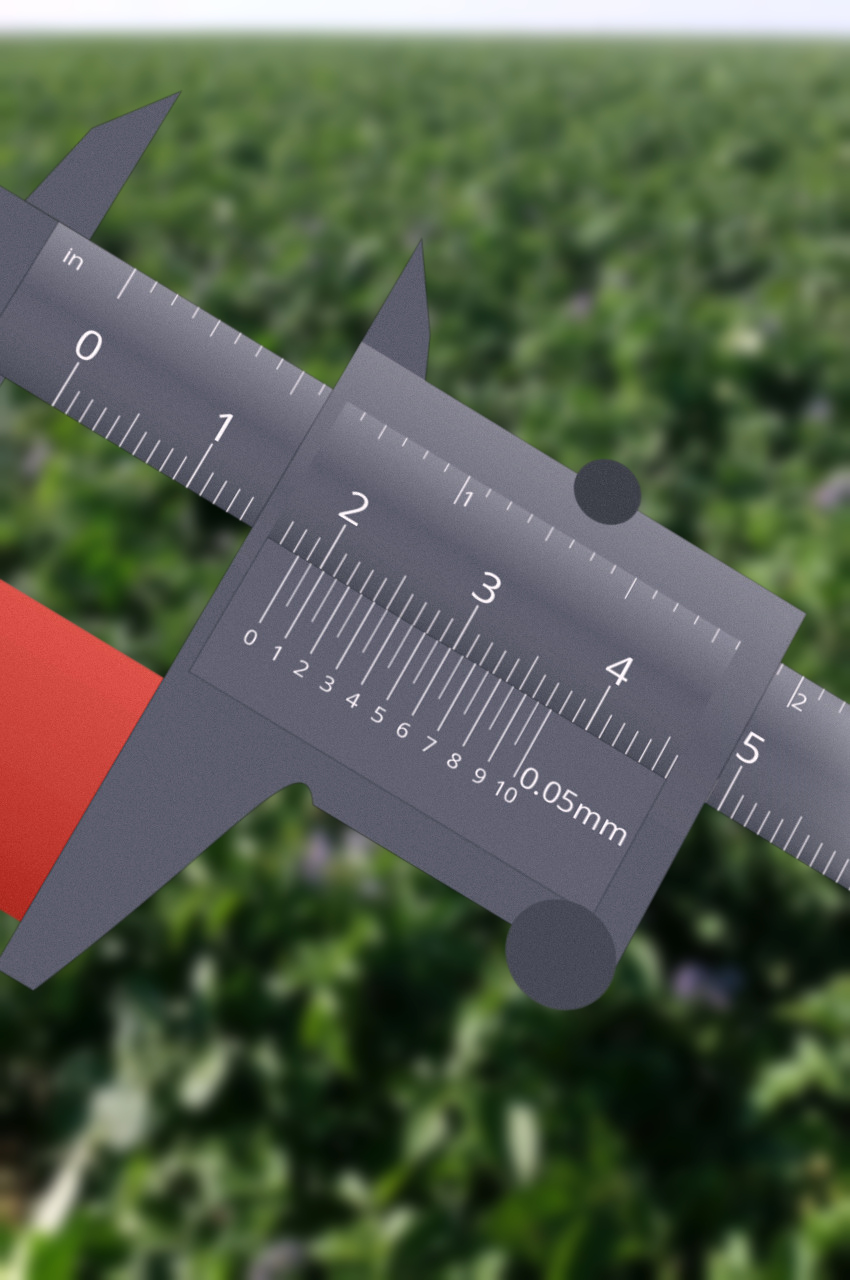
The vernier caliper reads 18.4 mm
